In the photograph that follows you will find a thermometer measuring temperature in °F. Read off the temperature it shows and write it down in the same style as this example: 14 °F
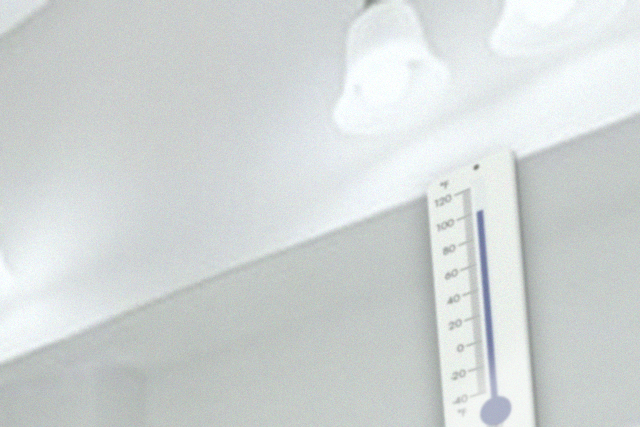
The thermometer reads 100 °F
